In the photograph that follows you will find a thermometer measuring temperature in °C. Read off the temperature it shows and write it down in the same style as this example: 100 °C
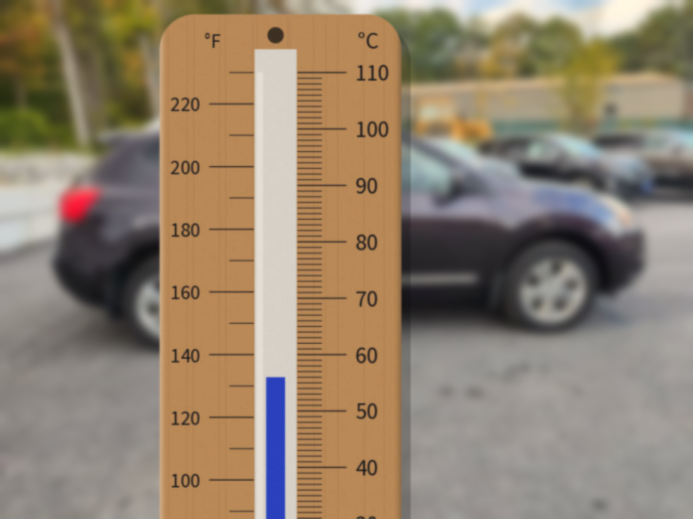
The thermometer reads 56 °C
